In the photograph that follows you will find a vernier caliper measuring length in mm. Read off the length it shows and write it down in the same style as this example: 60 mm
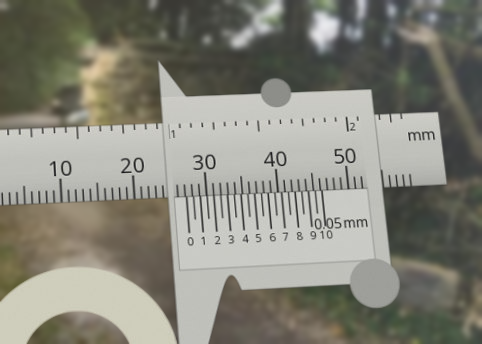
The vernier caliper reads 27.2 mm
